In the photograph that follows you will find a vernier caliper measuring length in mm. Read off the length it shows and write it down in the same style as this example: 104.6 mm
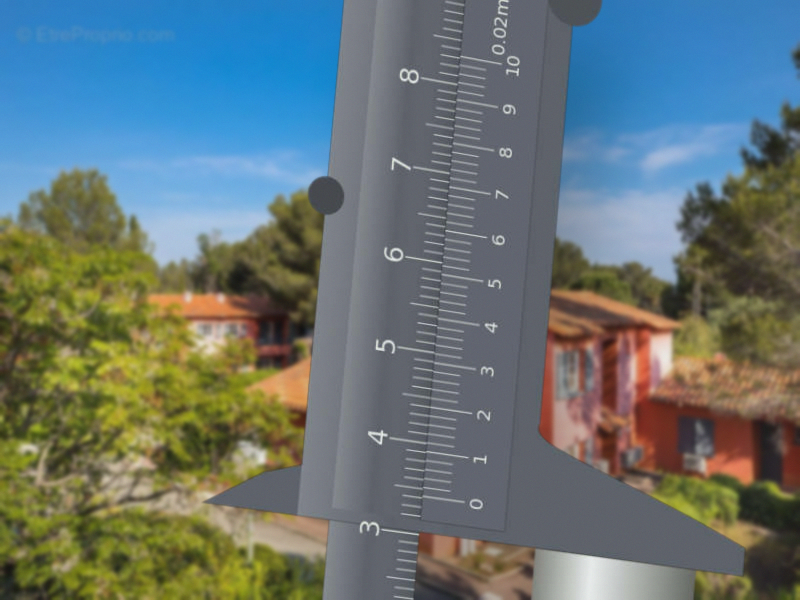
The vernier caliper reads 34.2 mm
